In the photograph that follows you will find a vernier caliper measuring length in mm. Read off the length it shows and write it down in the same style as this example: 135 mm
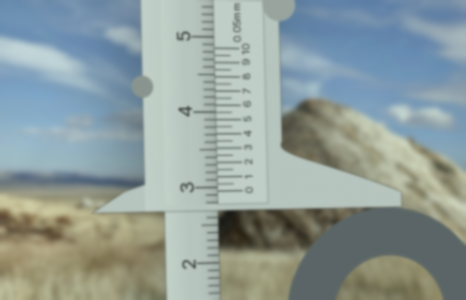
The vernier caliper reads 29.5 mm
